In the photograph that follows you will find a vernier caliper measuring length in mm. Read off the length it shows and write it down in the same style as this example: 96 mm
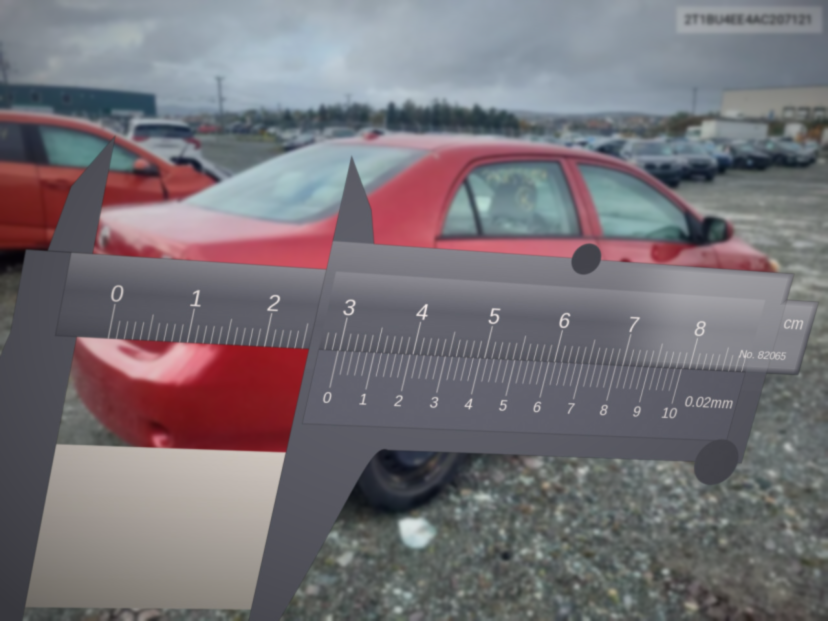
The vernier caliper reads 29.8 mm
